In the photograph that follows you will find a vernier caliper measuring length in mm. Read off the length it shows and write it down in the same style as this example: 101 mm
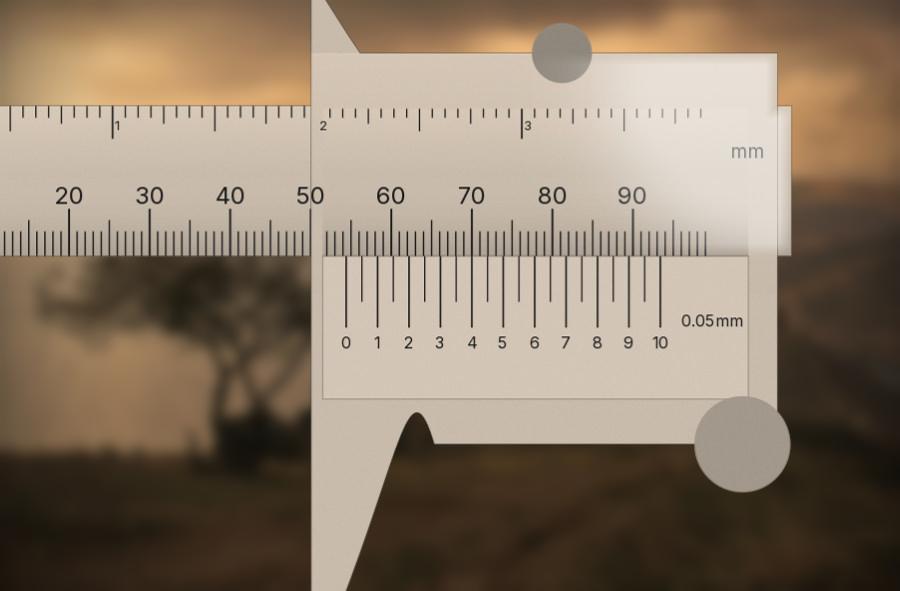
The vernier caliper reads 54.4 mm
